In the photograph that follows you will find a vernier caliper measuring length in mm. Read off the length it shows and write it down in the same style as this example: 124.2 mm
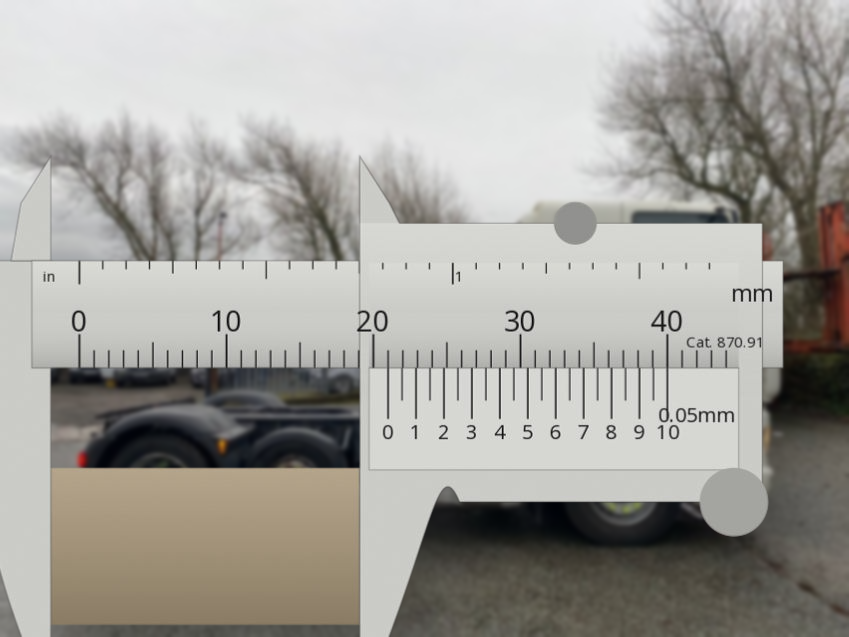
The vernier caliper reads 21.0 mm
